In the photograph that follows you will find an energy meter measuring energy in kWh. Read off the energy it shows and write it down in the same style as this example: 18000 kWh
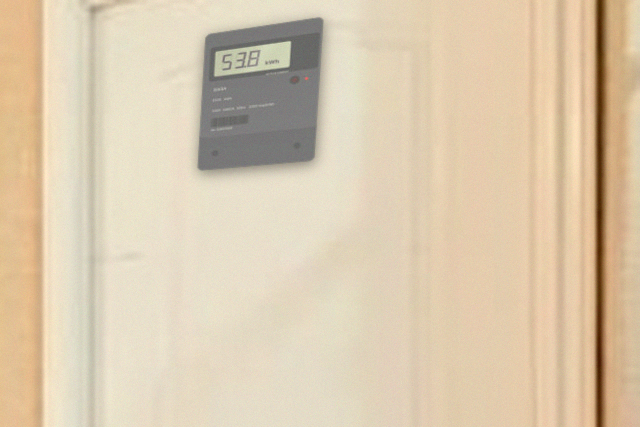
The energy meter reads 53.8 kWh
